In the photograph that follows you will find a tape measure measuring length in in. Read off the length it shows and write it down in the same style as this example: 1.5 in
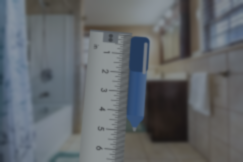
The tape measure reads 5 in
